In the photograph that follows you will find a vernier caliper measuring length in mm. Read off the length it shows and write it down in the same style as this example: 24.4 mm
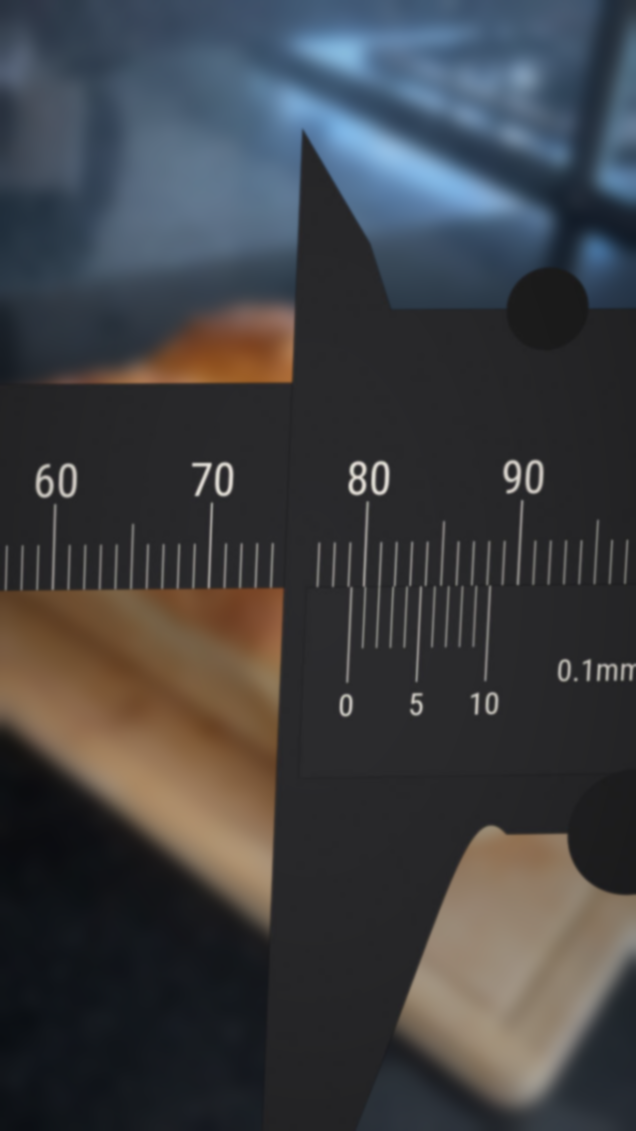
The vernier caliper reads 79.2 mm
